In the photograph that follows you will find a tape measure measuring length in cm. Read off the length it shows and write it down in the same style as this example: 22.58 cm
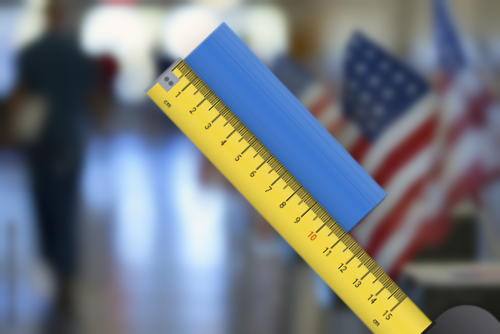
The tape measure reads 11 cm
